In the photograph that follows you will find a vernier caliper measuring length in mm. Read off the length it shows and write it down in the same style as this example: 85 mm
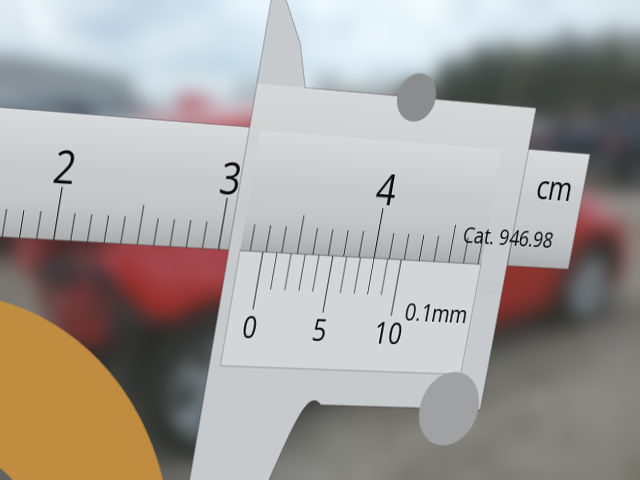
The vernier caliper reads 32.8 mm
